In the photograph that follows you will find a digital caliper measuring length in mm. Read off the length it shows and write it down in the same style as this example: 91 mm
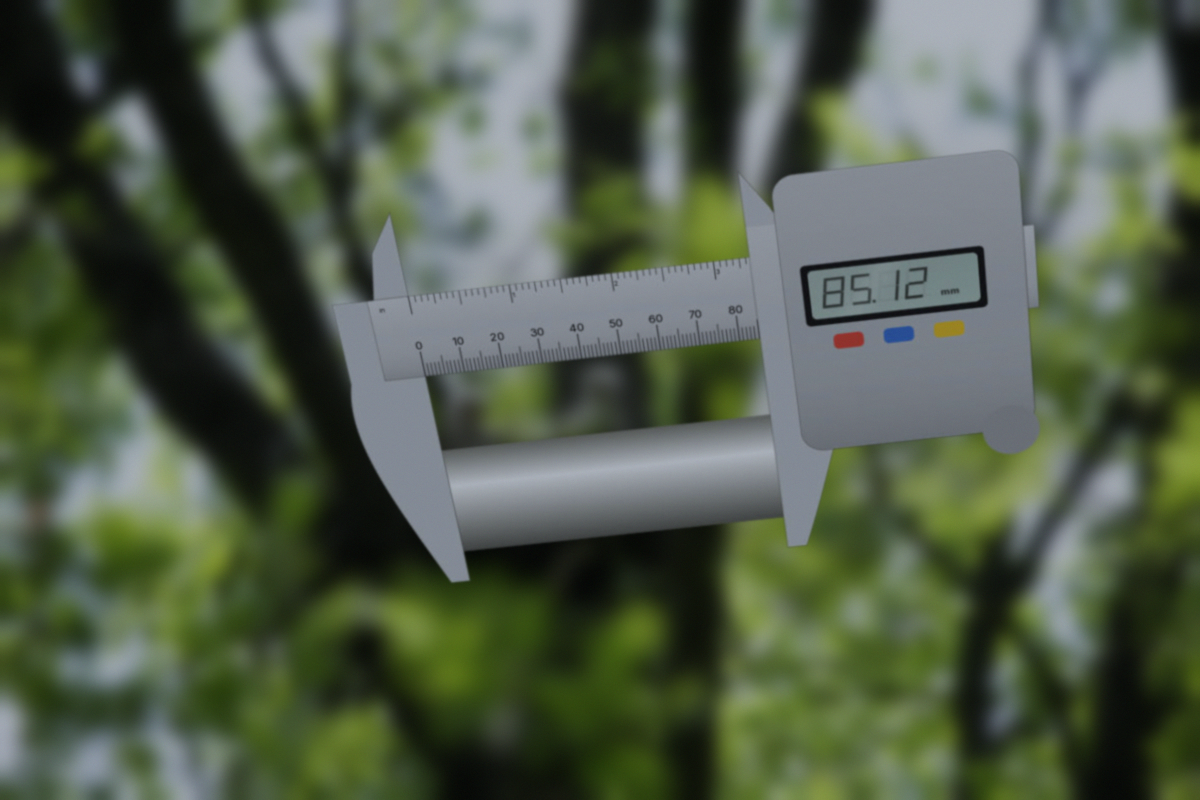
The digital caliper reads 85.12 mm
